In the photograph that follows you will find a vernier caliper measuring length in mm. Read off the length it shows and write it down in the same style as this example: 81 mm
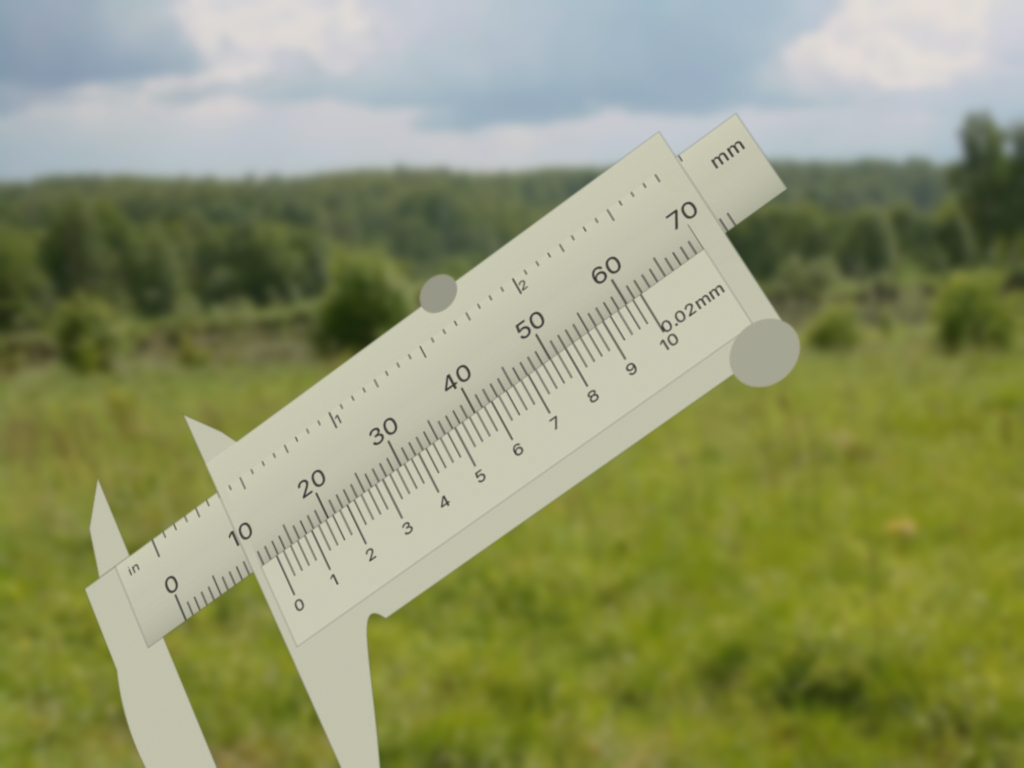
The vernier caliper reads 12.8 mm
